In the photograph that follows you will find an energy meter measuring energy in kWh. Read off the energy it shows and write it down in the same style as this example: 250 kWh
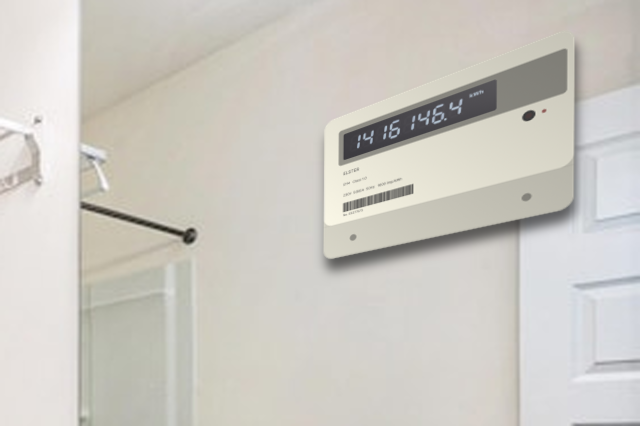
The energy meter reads 1416146.4 kWh
